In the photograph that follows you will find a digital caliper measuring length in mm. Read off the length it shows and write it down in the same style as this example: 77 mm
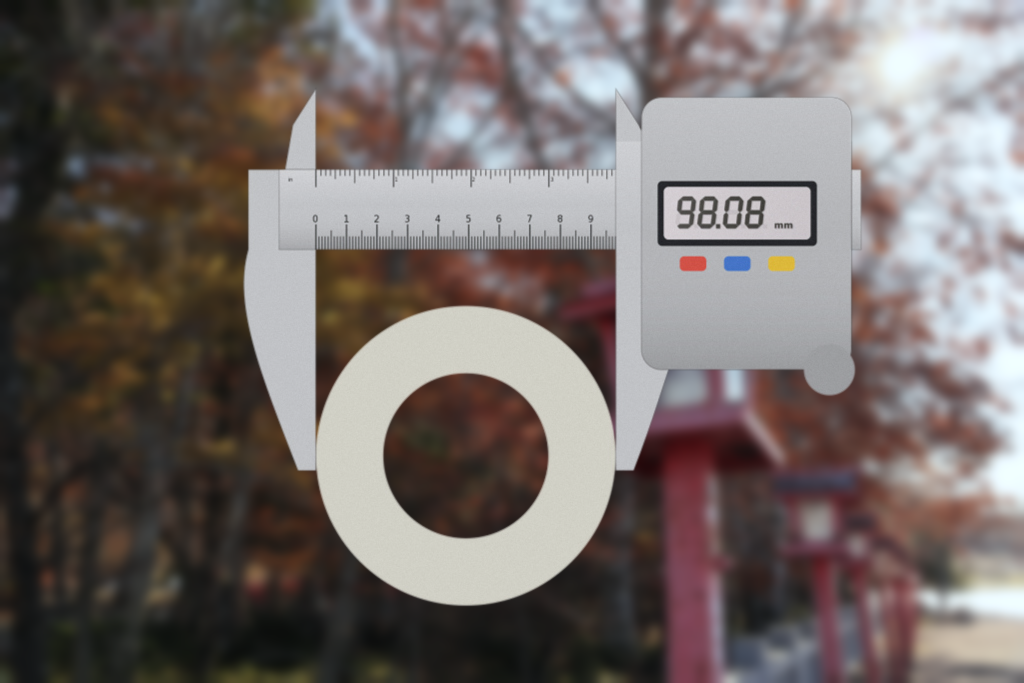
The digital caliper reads 98.08 mm
